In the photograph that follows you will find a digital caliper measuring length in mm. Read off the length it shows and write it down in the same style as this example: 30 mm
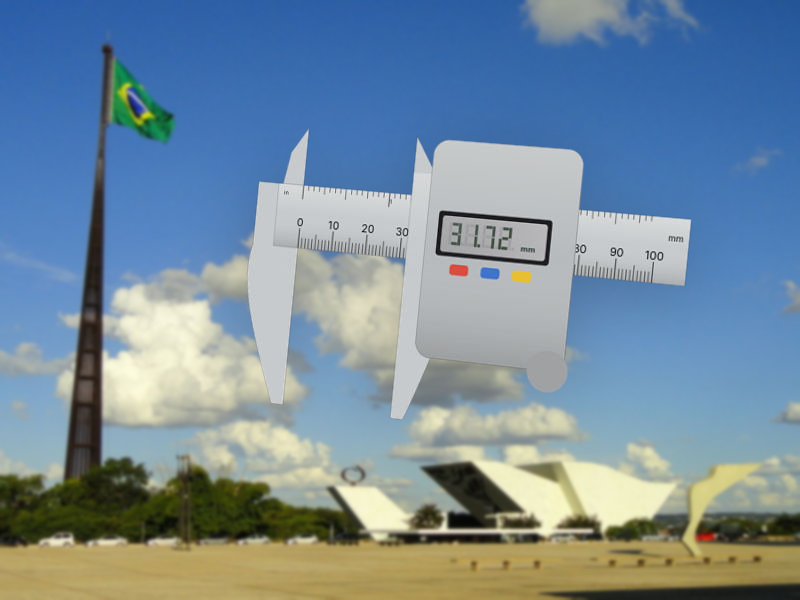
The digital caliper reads 31.72 mm
